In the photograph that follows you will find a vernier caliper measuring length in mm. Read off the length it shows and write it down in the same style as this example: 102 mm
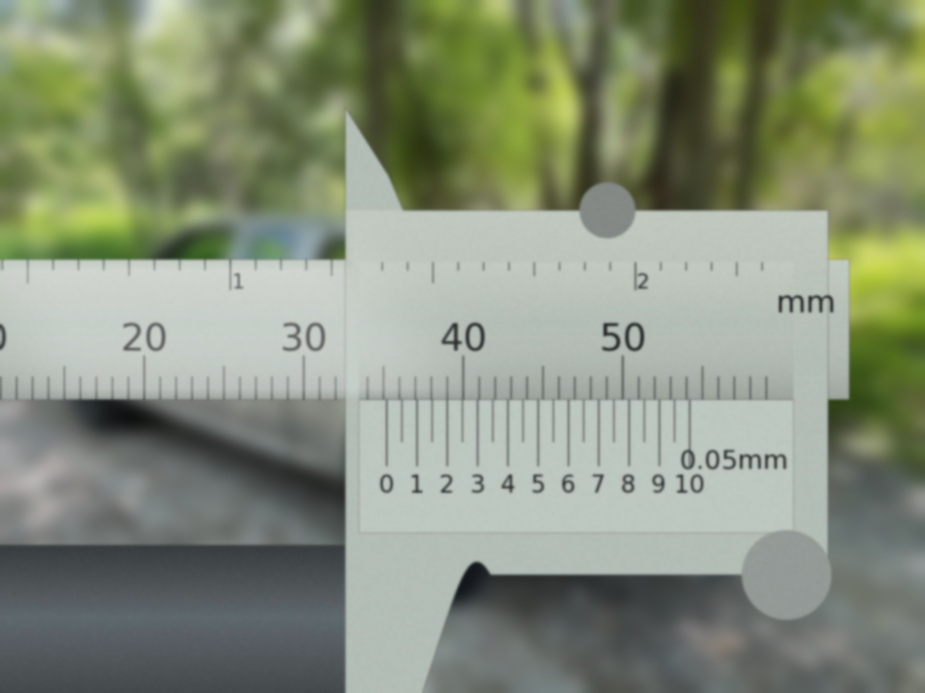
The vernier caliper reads 35.2 mm
